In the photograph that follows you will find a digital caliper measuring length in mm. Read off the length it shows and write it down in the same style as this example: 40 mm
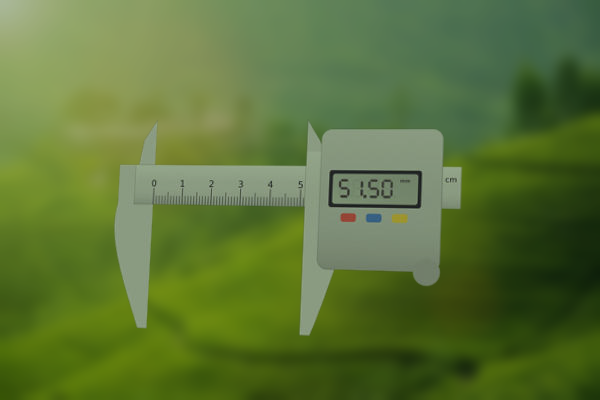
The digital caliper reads 51.50 mm
